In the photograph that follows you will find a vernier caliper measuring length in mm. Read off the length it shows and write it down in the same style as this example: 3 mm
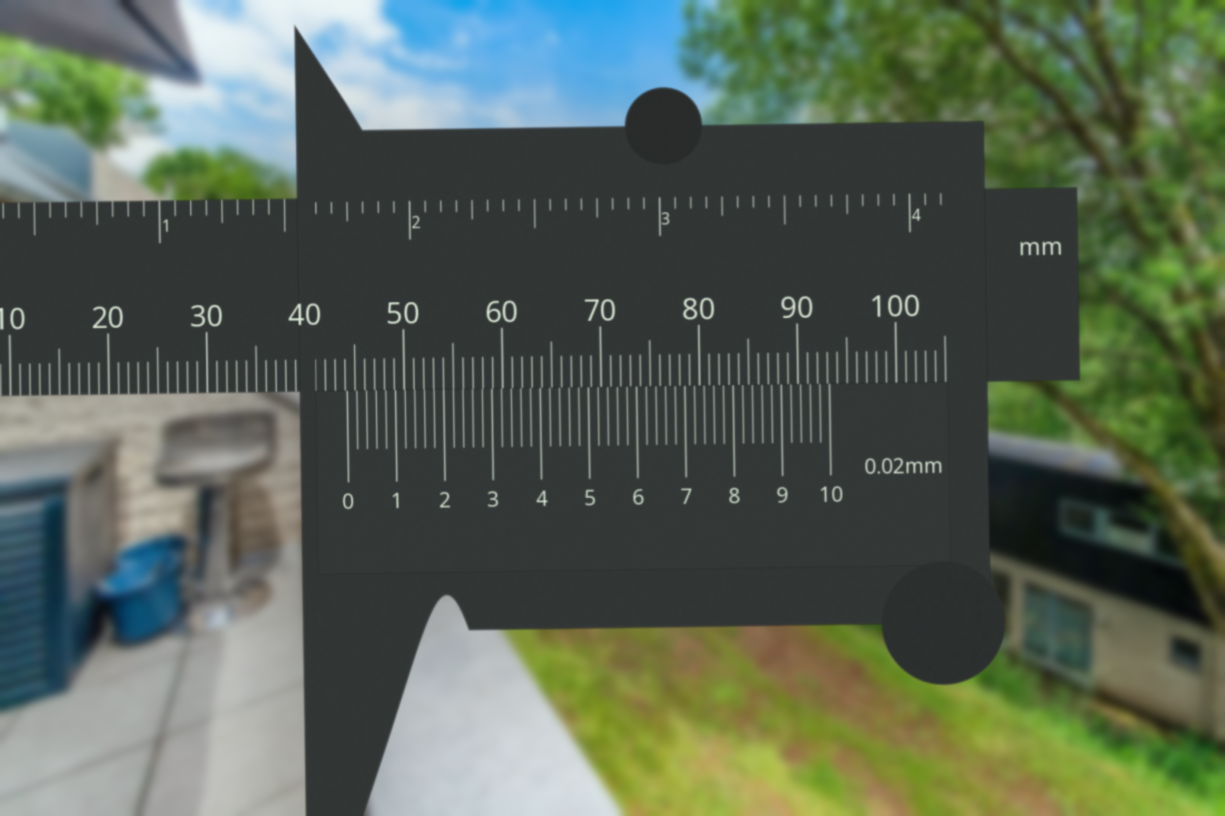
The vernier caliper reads 44.2 mm
